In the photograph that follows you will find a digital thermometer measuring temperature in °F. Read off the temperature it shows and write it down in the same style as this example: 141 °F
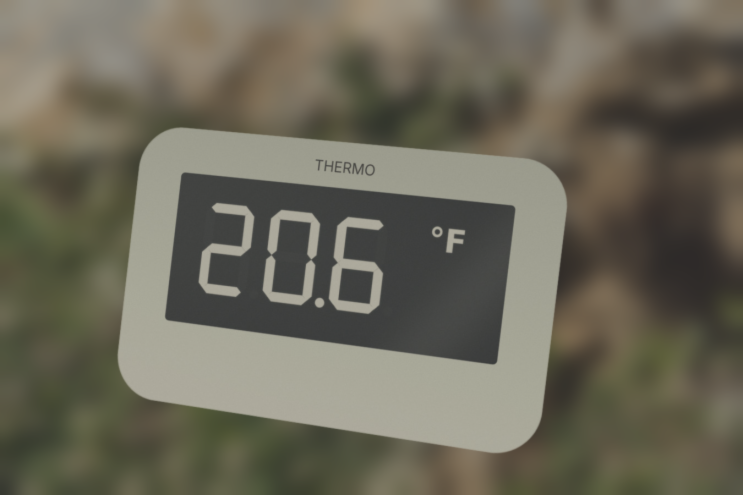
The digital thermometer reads 20.6 °F
